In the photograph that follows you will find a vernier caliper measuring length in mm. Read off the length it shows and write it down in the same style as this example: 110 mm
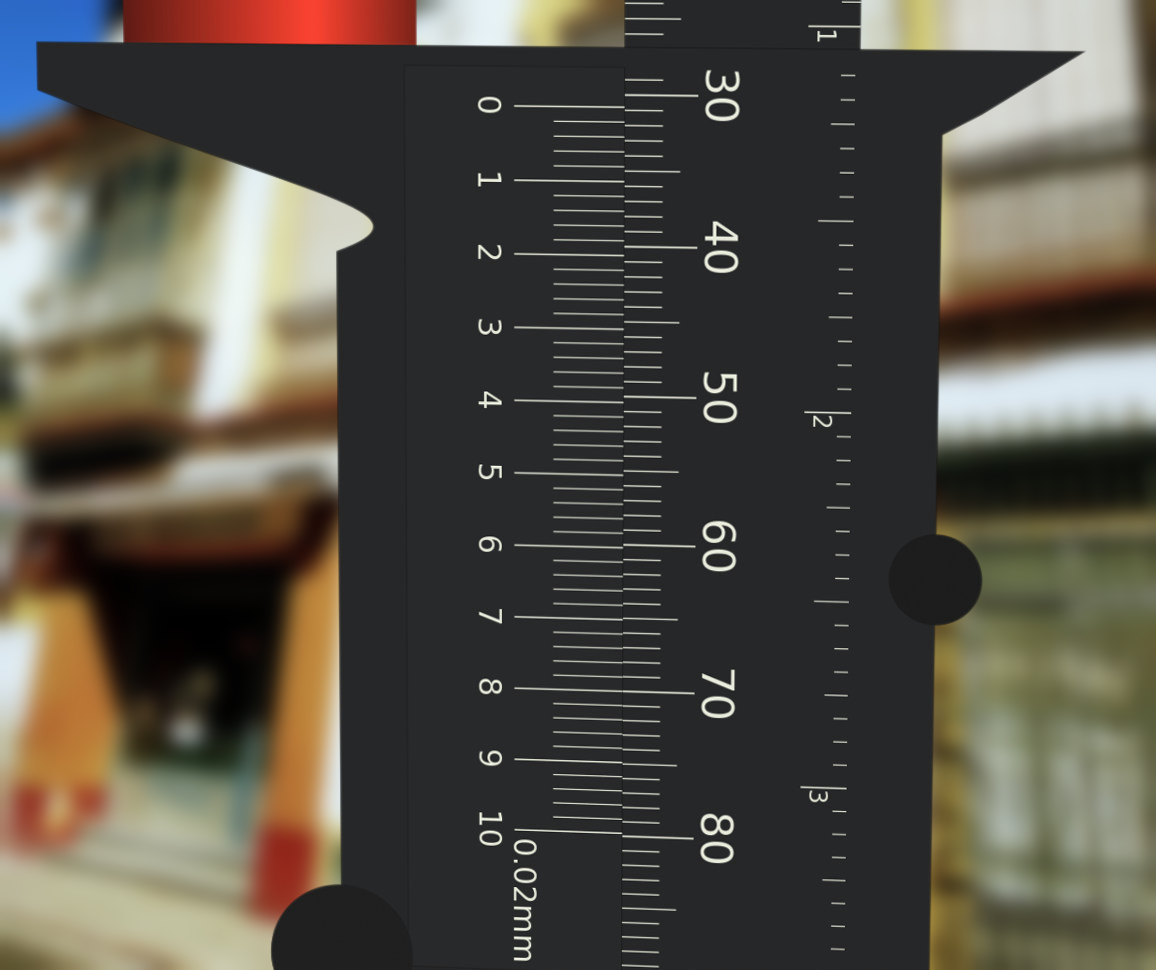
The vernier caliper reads 30.8 mm
